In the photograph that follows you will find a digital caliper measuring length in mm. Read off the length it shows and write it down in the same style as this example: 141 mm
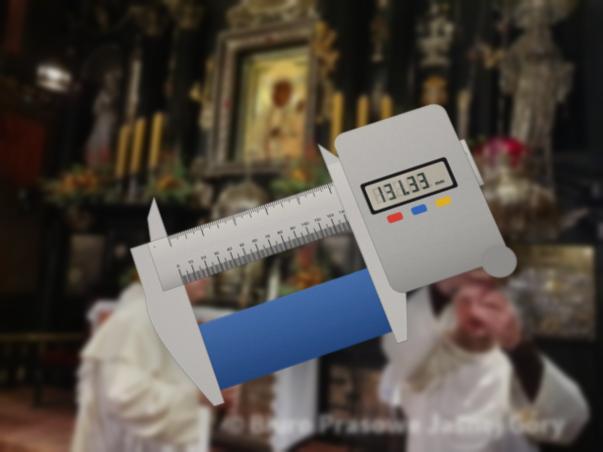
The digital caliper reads 131.33 mm
